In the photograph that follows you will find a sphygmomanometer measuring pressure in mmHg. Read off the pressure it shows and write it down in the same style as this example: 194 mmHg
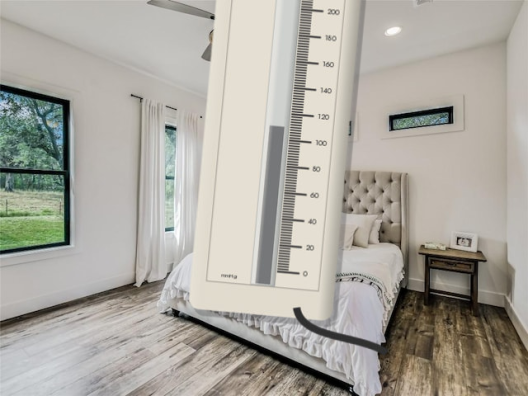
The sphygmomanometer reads 110 mmHg
